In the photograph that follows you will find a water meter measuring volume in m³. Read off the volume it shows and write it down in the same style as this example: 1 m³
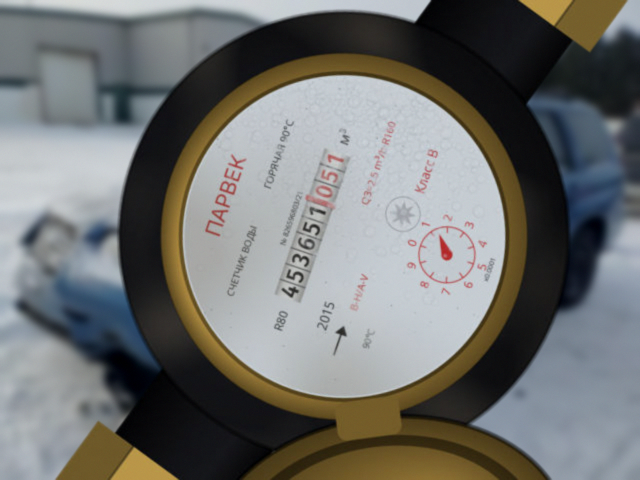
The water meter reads 453651.0511 m³
